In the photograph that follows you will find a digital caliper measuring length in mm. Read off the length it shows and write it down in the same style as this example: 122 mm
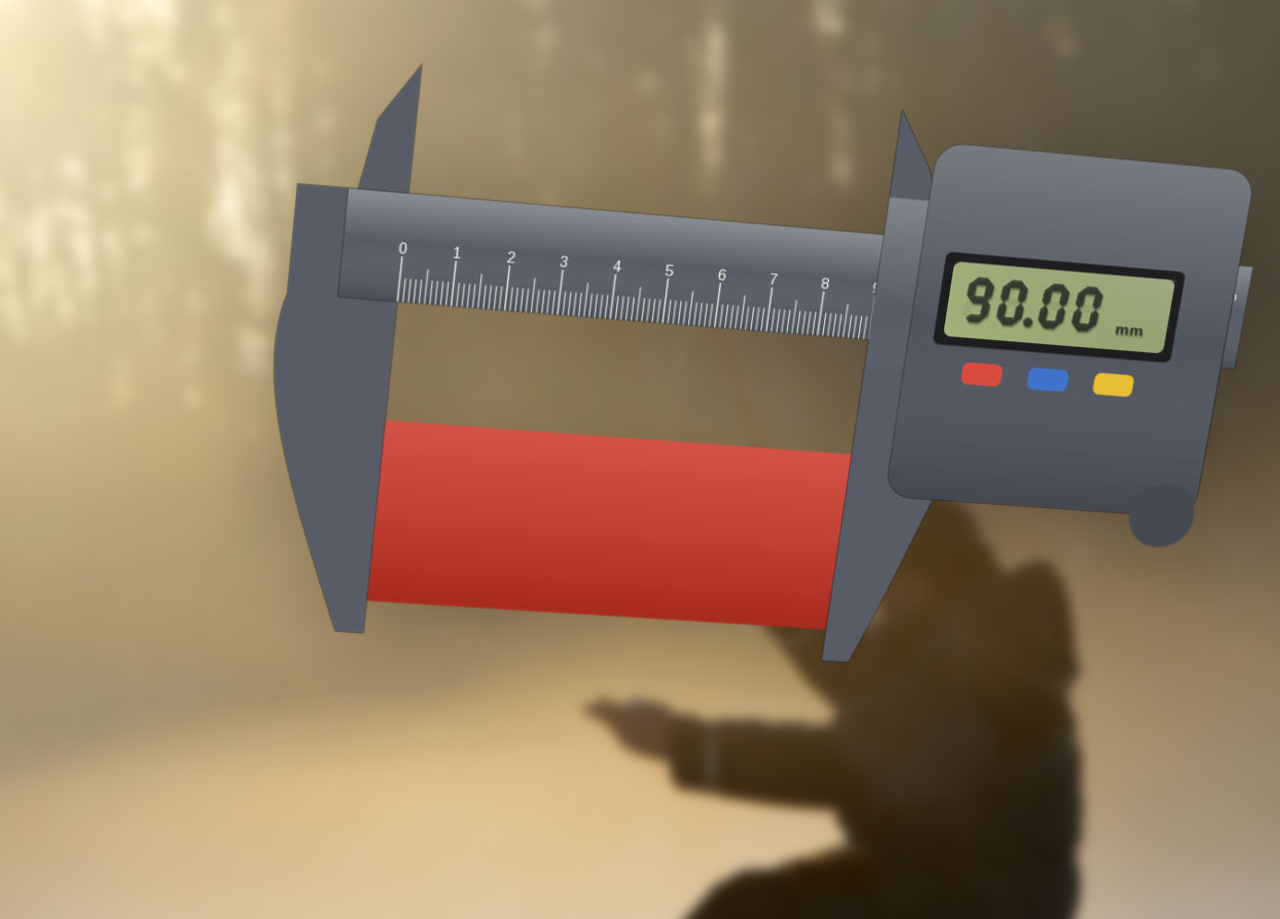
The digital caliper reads 90.00 mm
